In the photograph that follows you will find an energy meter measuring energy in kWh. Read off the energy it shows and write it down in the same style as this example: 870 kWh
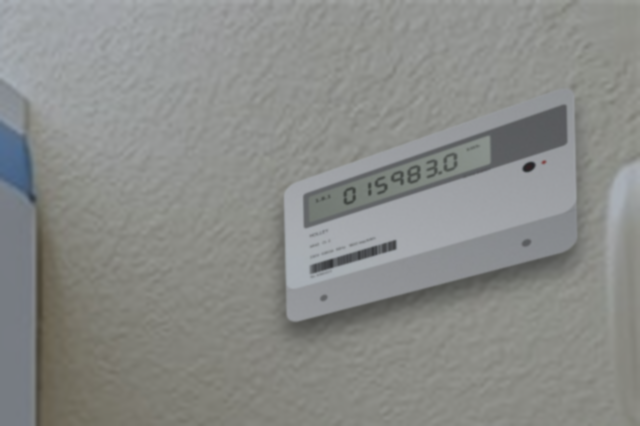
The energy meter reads 15983.0 kWh
